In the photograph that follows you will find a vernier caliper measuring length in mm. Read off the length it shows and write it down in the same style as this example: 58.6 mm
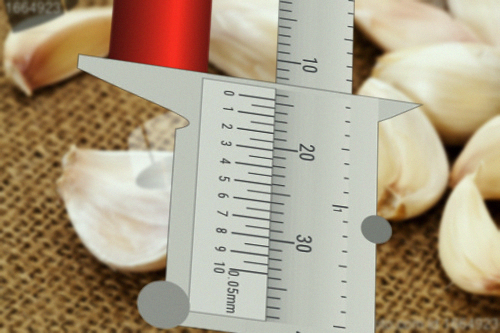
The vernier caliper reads 14.6 mm
